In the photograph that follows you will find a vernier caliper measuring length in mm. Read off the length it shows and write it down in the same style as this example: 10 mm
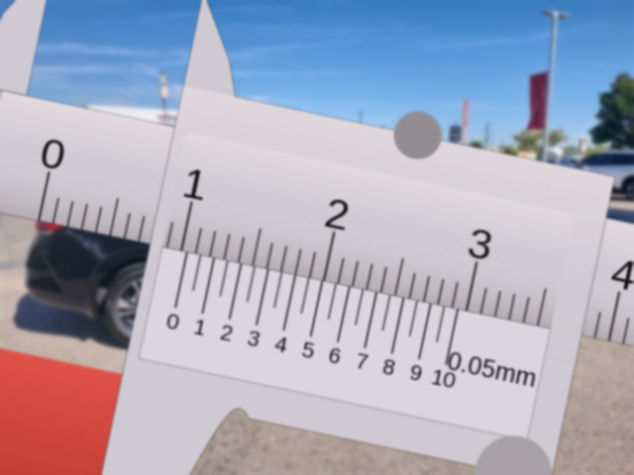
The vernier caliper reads 10.4 mm
